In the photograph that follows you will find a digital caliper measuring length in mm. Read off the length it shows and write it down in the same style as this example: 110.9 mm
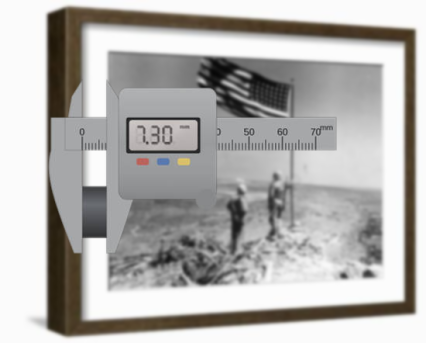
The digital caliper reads 7.30 mm
